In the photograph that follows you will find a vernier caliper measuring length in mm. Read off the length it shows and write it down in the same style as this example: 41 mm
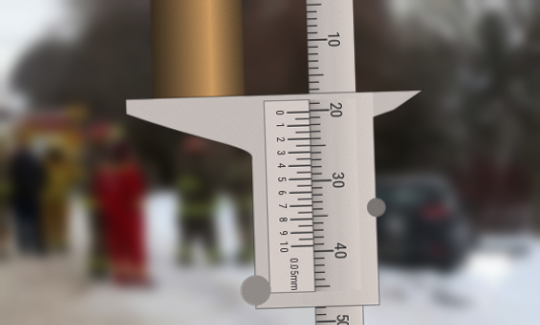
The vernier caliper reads 20.2 mm
